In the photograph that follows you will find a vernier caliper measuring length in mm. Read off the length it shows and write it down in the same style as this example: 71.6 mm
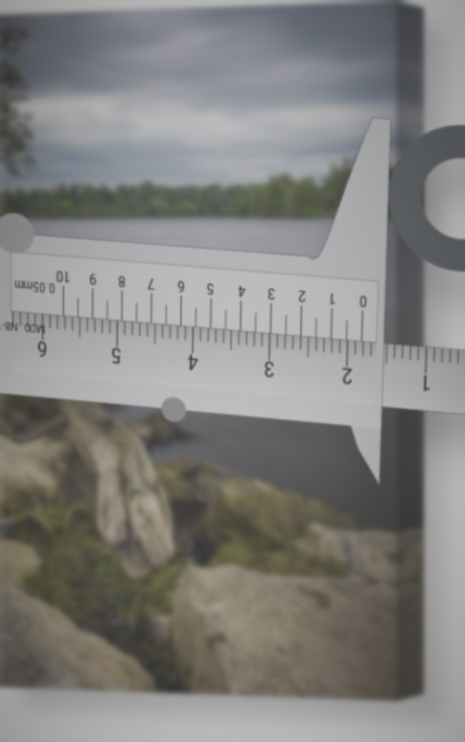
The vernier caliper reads 18.2 mm
